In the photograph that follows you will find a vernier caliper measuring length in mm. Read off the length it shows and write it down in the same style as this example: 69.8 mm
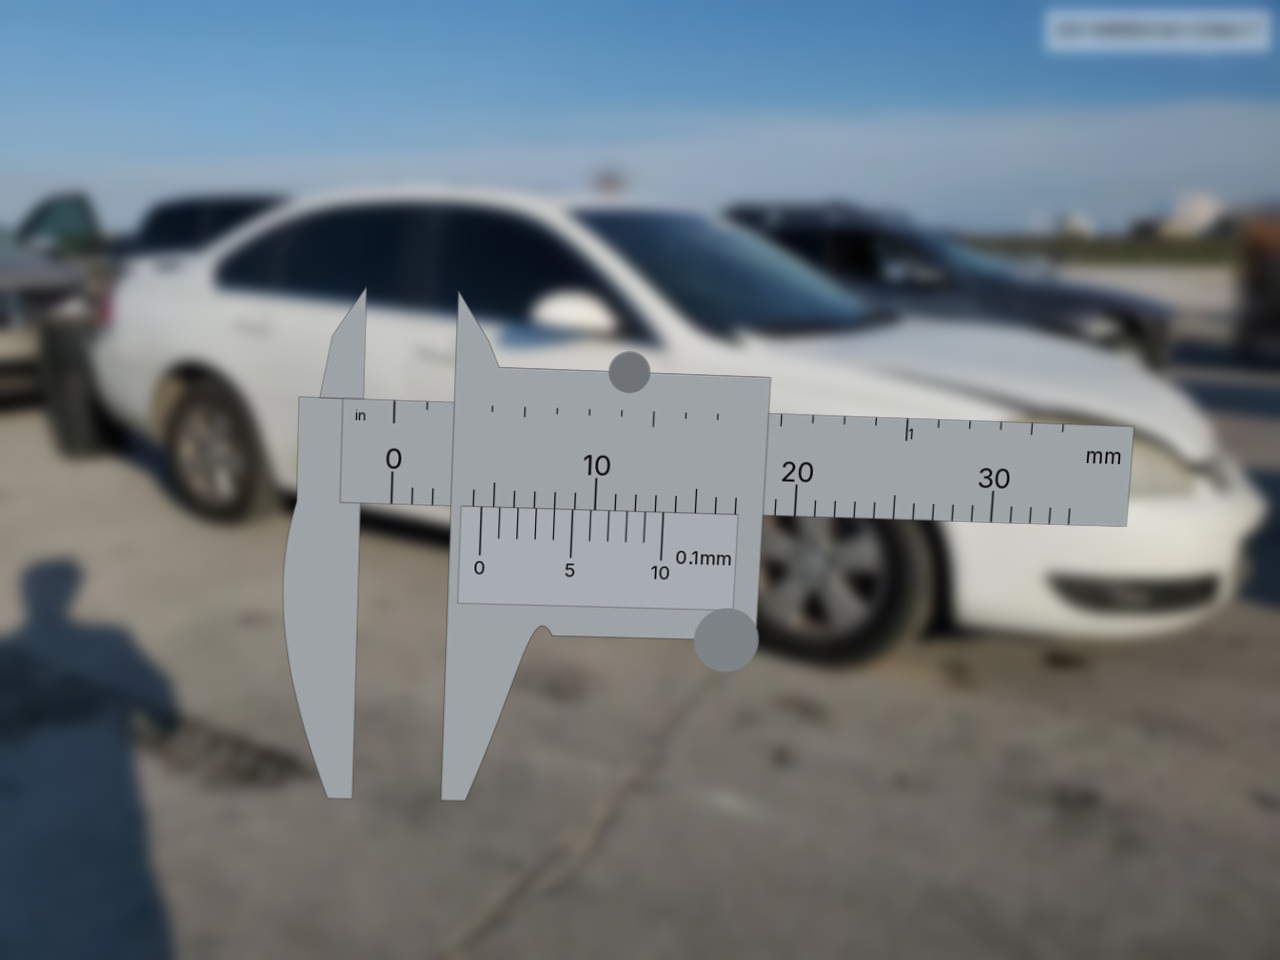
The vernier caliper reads 4.4 mm
